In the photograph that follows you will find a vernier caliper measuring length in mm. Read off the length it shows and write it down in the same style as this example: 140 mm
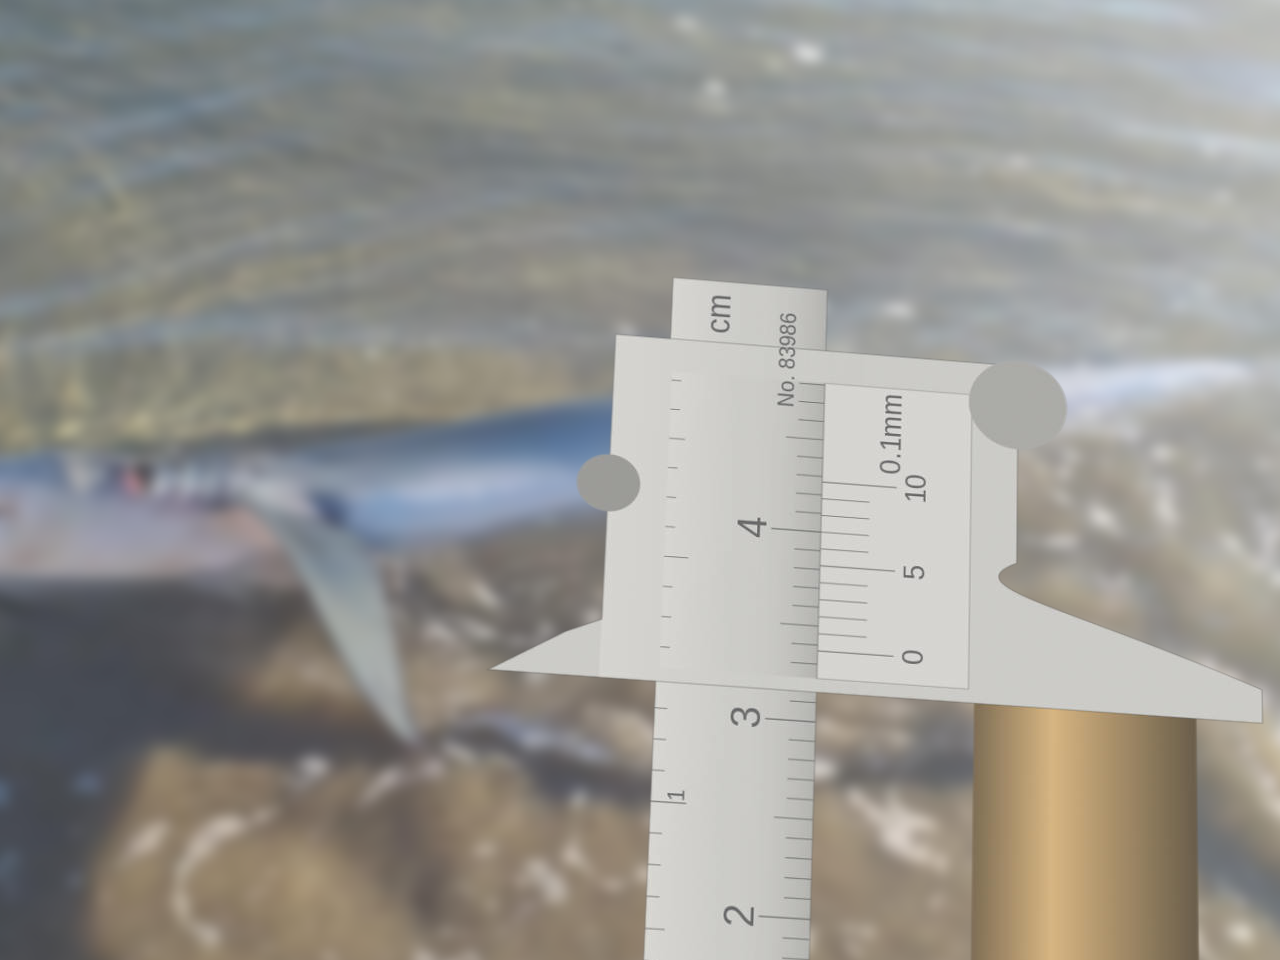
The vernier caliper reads 33.7 mm
